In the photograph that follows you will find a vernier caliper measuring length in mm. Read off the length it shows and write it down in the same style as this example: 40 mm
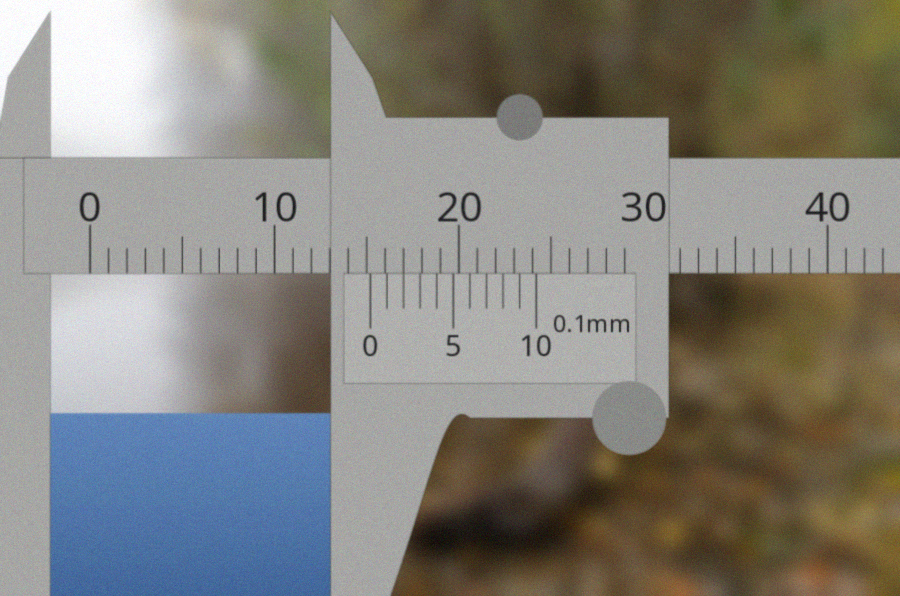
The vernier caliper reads 15.2 mm
